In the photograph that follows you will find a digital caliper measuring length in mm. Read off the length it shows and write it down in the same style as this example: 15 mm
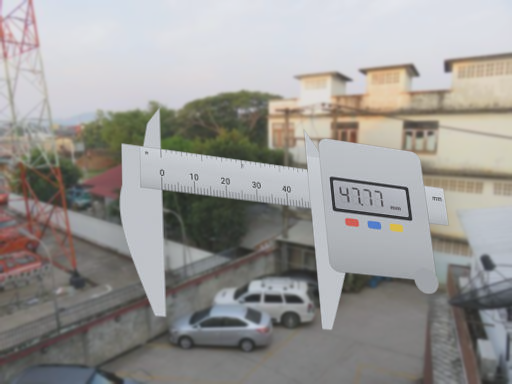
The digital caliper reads 47.77 mm
